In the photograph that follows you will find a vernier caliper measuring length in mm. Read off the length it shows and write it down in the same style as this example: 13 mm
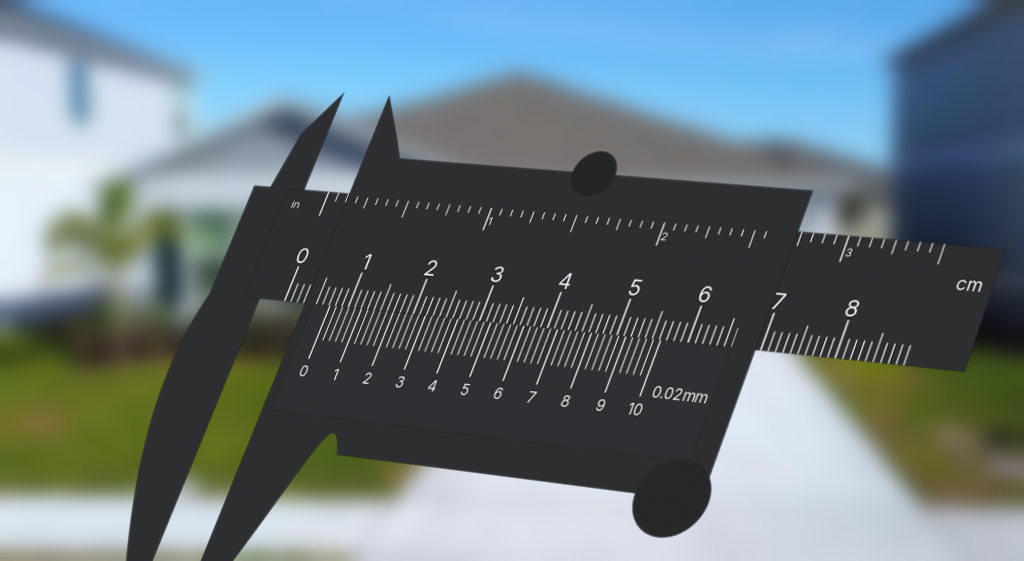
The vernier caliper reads 7.2 mm
